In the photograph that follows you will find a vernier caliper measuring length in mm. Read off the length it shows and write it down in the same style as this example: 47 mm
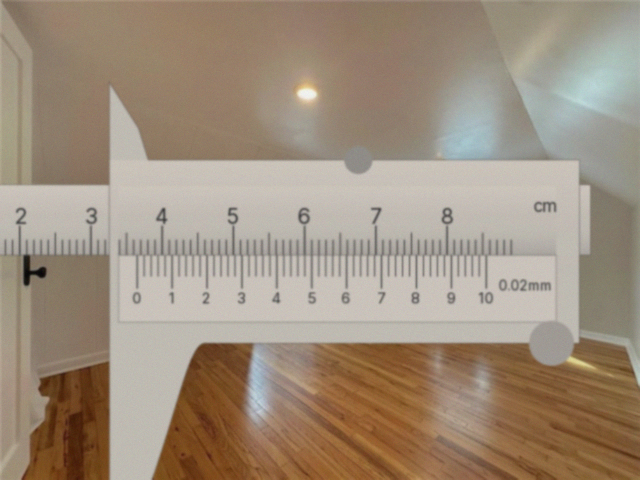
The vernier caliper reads 36.5 mm
